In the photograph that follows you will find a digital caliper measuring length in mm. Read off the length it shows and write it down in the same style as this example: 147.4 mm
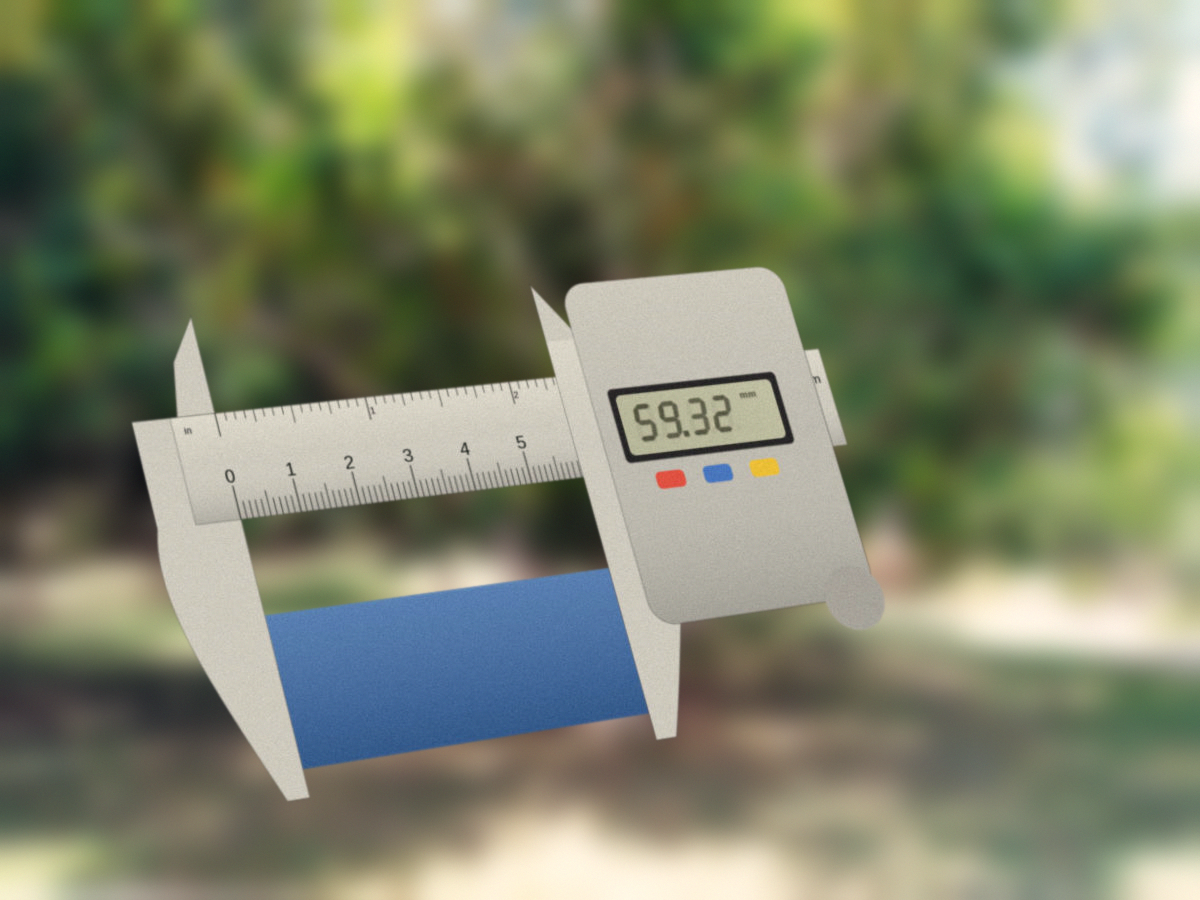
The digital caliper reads 59.32 mm
